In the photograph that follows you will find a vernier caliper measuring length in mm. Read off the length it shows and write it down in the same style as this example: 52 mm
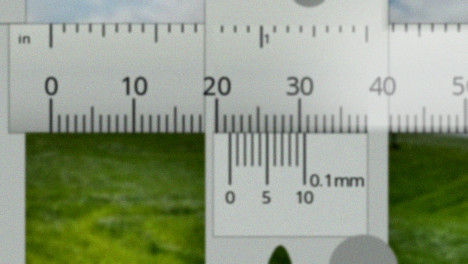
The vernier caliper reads 21.6 mm
